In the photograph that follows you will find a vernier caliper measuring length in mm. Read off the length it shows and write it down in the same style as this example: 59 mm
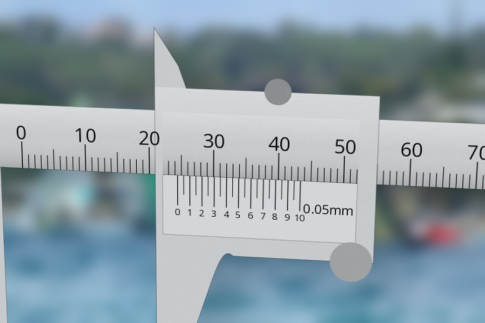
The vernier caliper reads 24.4 mm
